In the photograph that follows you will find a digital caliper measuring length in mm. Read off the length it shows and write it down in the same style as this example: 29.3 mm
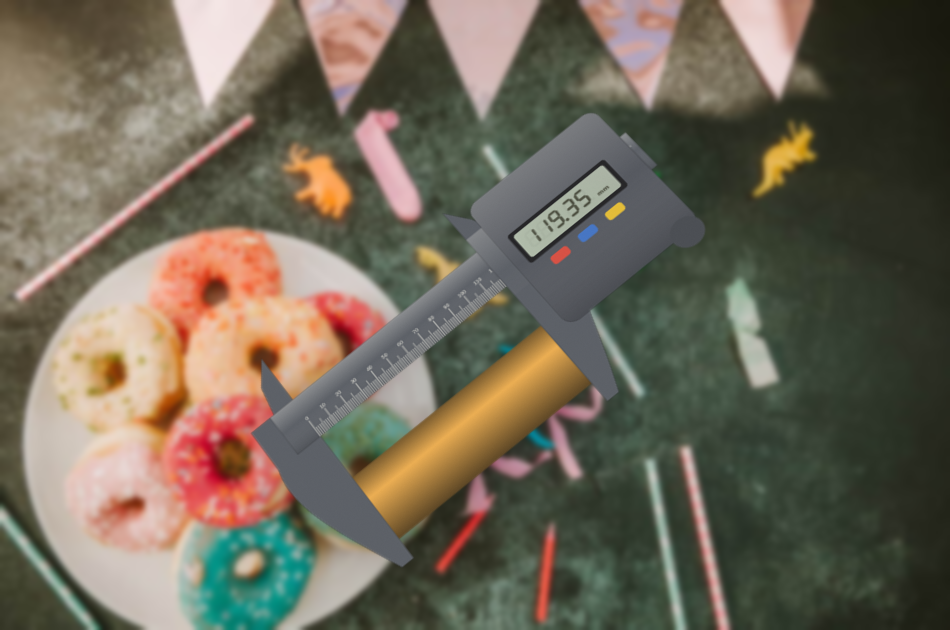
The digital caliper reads 119.35 mm
